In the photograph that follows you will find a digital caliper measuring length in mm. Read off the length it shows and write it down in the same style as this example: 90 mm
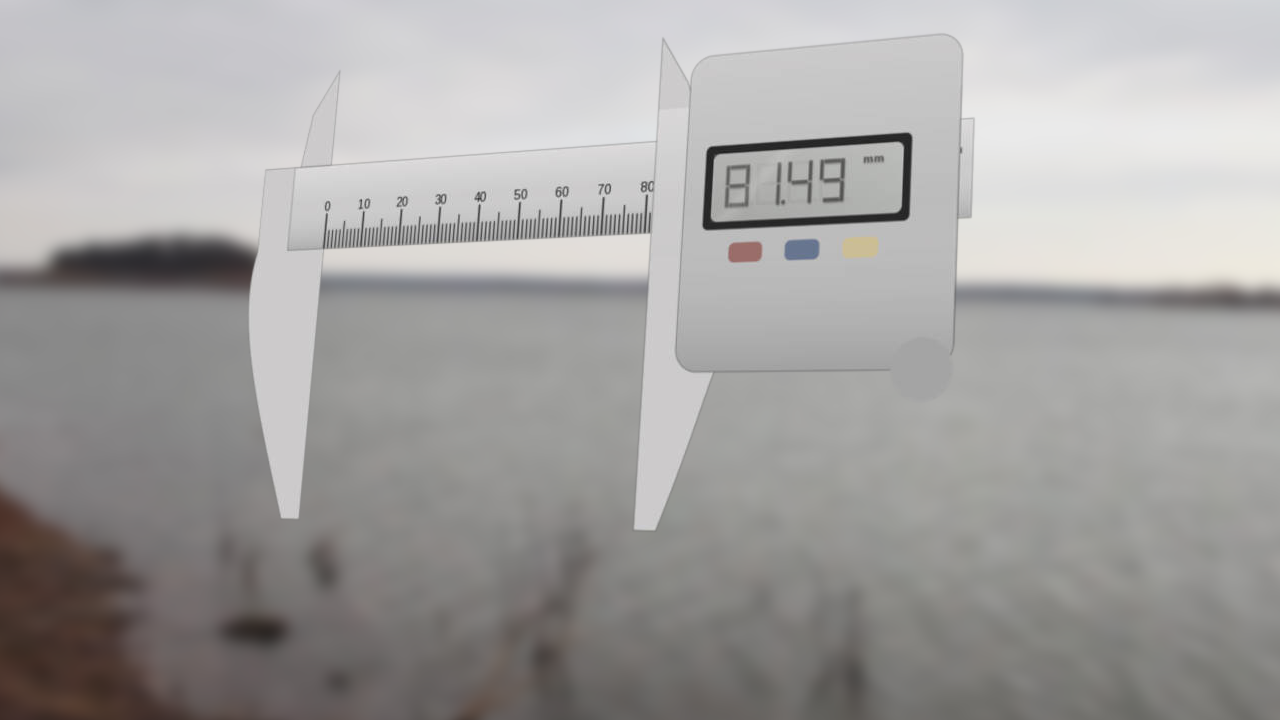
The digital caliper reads 81.49 mm
